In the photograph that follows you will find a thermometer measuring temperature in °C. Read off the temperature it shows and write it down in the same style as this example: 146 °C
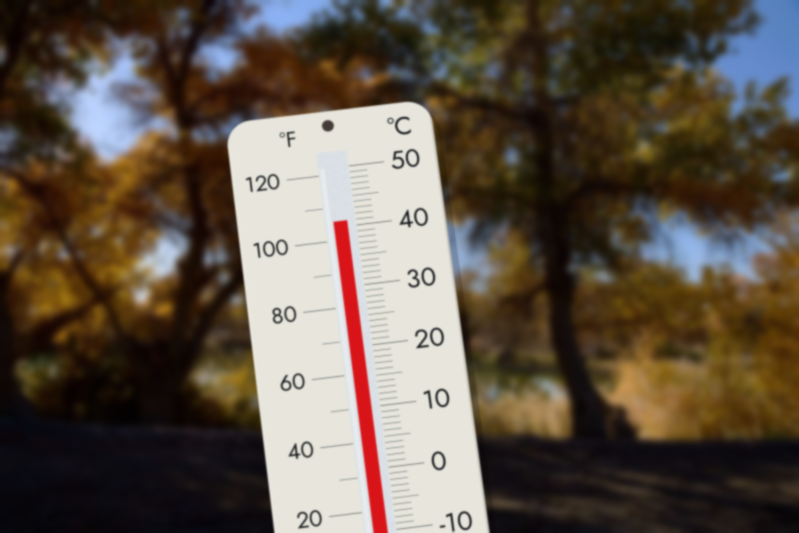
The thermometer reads 41 °C
